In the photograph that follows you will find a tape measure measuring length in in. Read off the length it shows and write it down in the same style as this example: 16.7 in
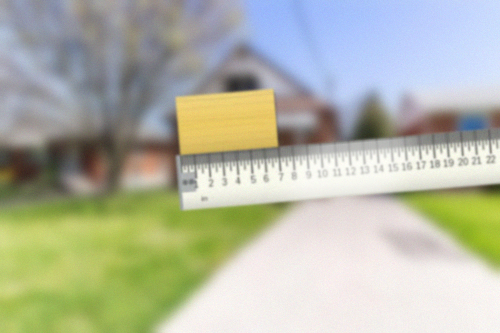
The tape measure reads 7 in
